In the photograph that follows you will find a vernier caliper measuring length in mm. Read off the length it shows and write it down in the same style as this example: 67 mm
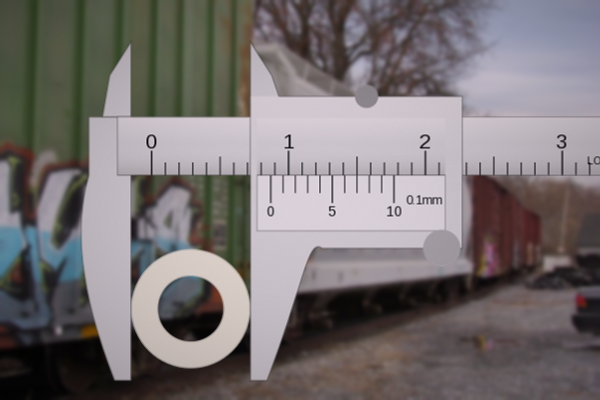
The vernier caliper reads 8.7 mm
